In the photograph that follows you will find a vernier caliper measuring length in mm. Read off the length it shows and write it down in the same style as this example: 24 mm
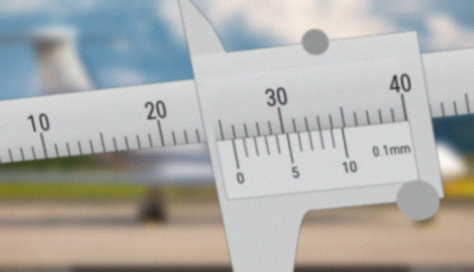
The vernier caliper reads 25.8 mm
